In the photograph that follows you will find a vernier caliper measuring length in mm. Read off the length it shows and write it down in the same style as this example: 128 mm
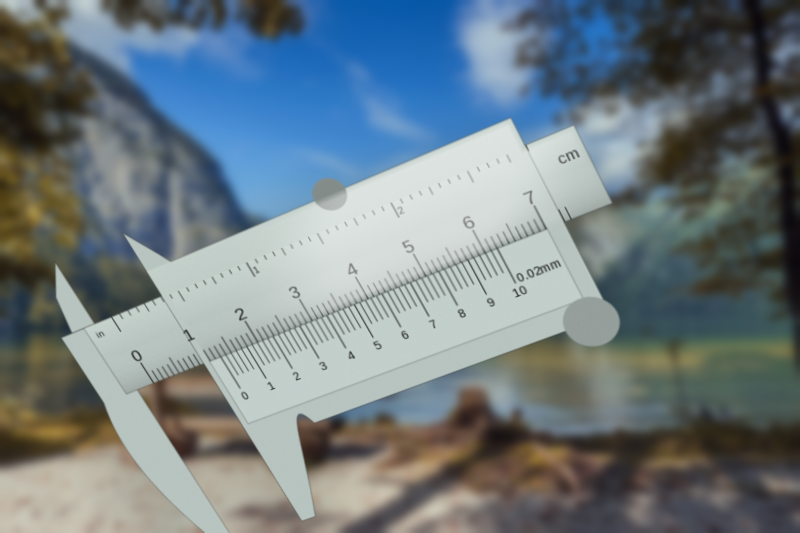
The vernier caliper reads 13.0 mm
